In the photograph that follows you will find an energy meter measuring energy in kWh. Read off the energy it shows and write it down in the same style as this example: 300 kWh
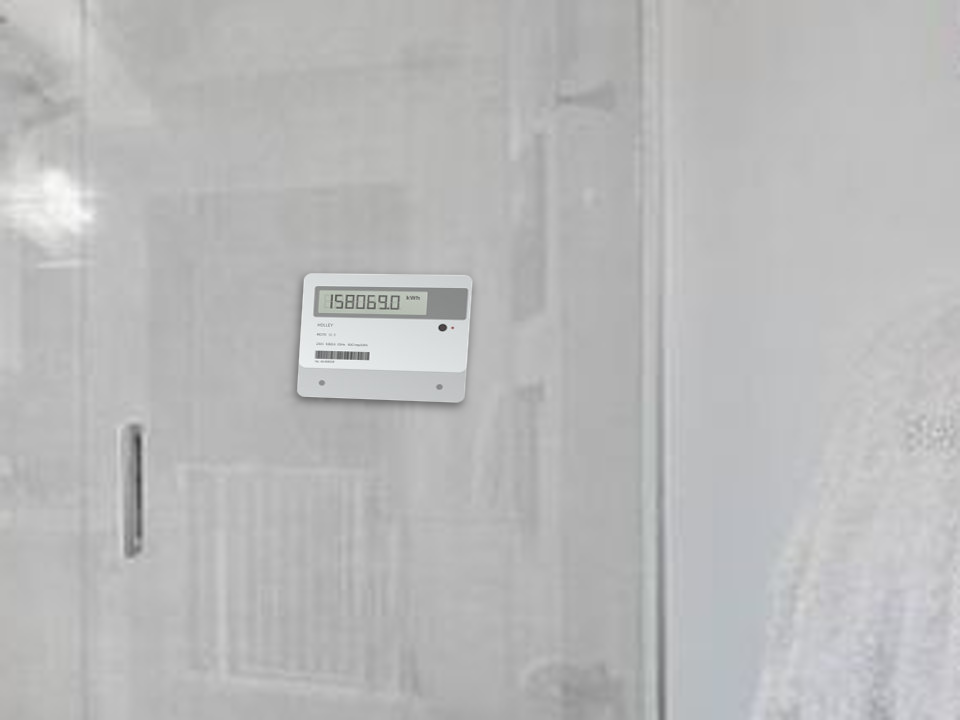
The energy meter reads 158069.0 kWh
